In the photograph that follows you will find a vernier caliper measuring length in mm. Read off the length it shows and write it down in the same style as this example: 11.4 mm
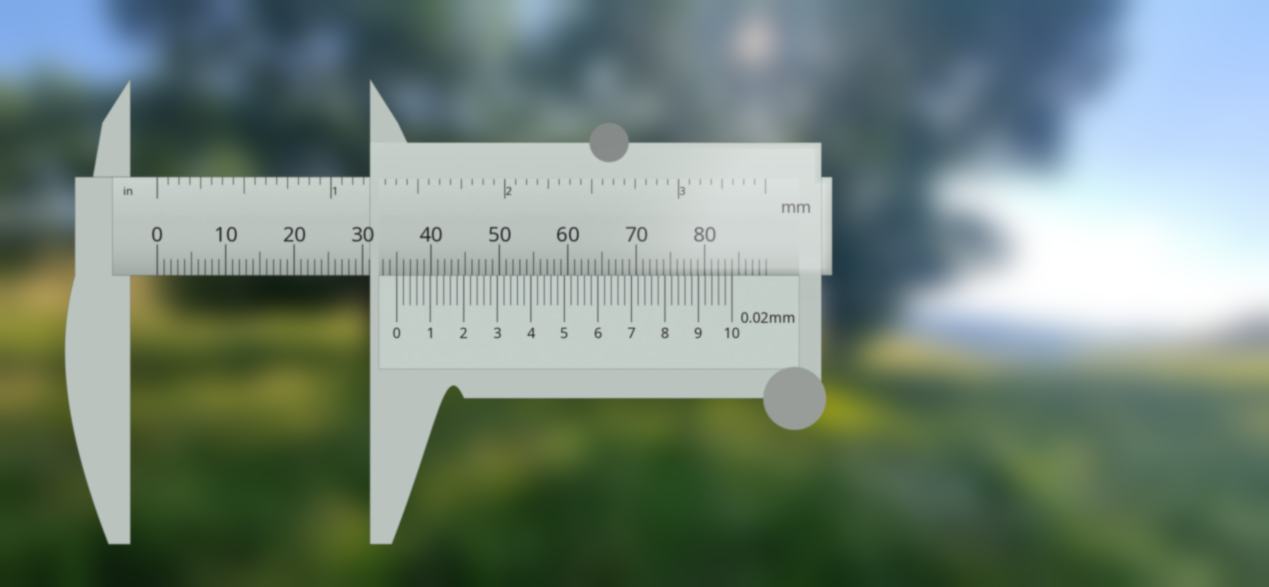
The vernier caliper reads 35.0 mm
